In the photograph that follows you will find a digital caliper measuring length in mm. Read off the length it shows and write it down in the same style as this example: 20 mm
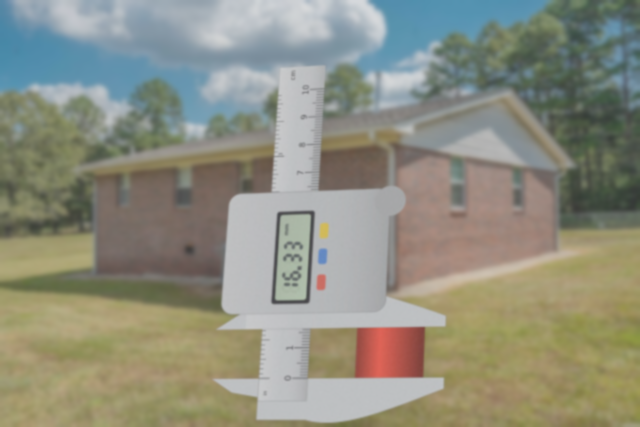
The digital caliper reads 16.33 mm
